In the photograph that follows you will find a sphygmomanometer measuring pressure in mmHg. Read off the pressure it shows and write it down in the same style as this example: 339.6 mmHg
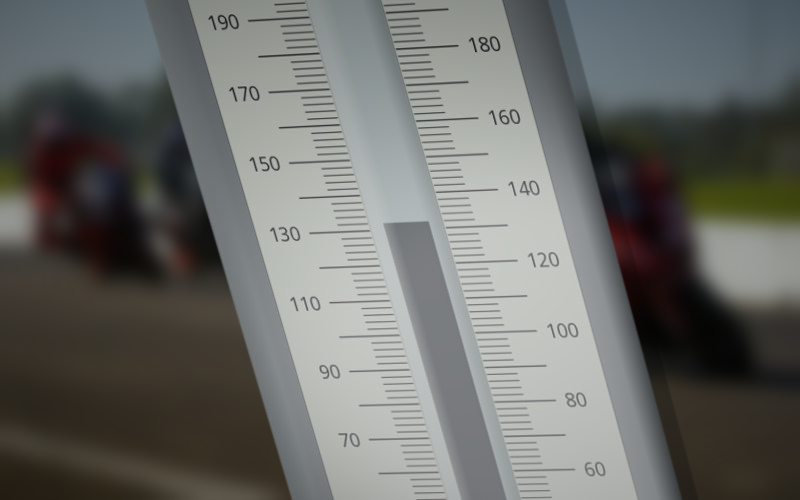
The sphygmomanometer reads 132 mmHg
